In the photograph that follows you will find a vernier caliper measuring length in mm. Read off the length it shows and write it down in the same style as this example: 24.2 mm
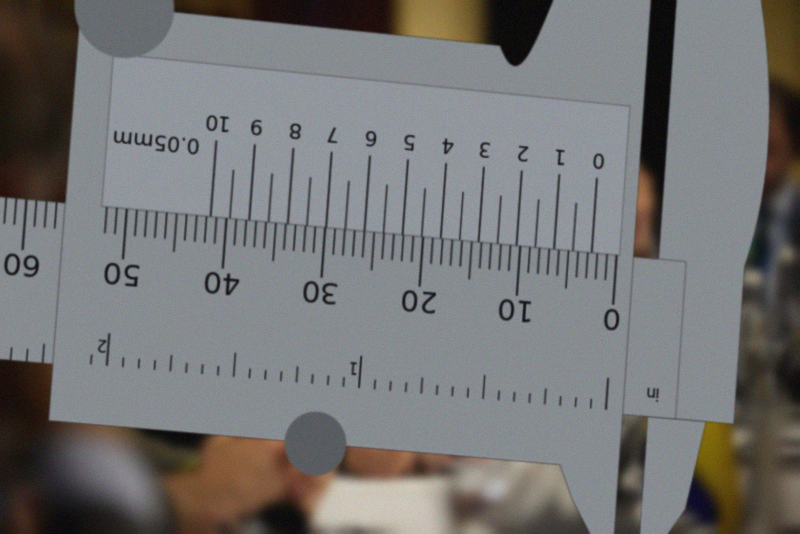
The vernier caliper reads 2.6 mm
